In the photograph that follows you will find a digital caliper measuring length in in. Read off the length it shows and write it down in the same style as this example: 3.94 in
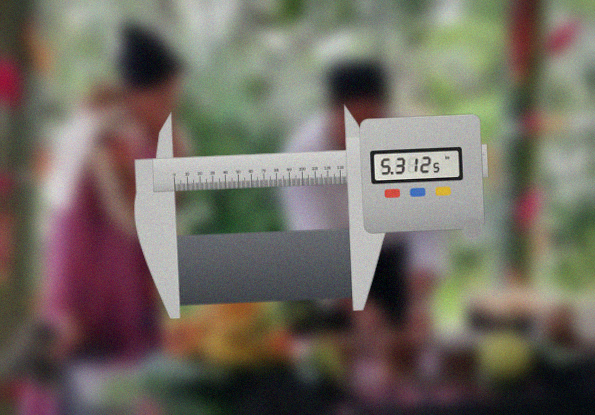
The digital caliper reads 5.3125 in
